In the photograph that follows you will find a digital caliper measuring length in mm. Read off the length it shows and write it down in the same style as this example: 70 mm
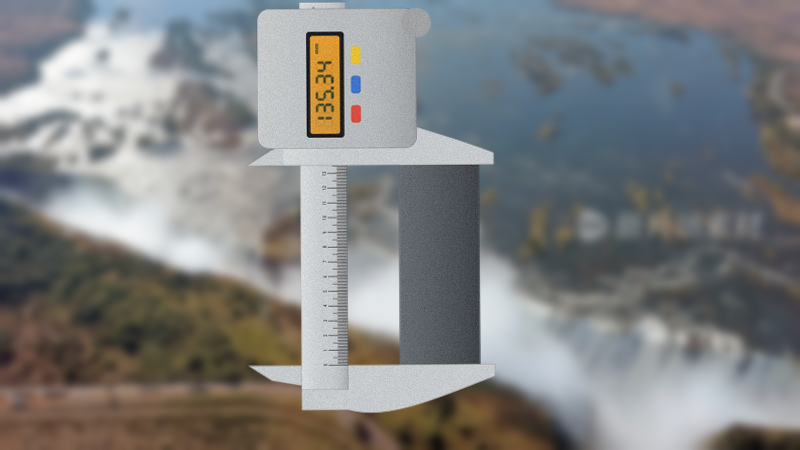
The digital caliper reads 135.34 mm
